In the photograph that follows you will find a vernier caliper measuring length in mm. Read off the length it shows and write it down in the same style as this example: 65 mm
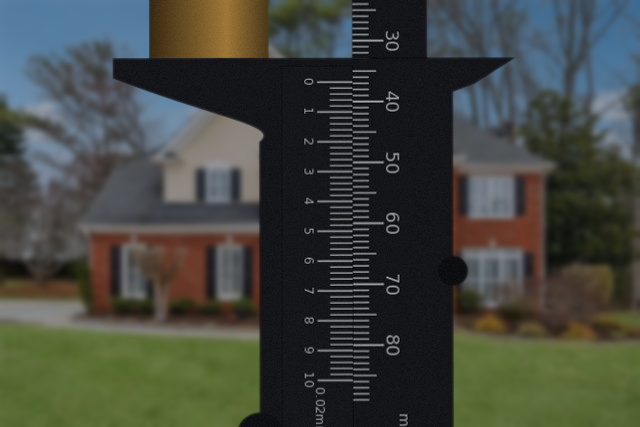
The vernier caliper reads 36.8 mm
